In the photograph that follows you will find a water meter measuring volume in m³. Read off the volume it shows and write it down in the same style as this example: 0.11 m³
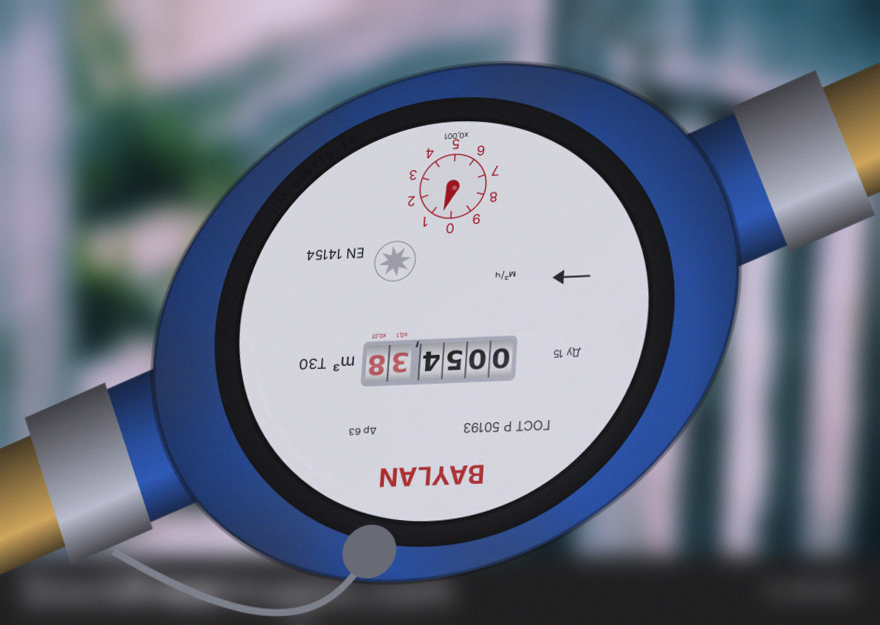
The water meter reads 54.380 m³
